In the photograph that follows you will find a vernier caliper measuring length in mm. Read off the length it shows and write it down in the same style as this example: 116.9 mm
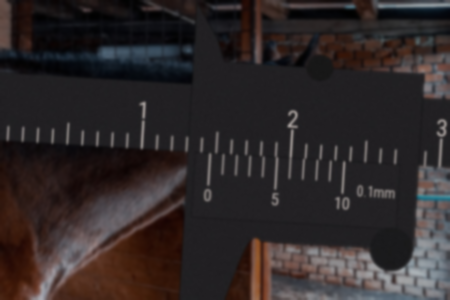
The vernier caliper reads 14.6 mm
